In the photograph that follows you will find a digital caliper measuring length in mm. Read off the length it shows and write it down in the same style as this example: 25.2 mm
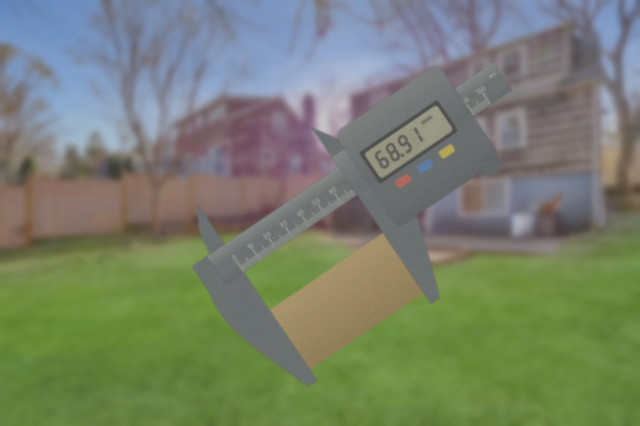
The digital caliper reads 68.91 mm
